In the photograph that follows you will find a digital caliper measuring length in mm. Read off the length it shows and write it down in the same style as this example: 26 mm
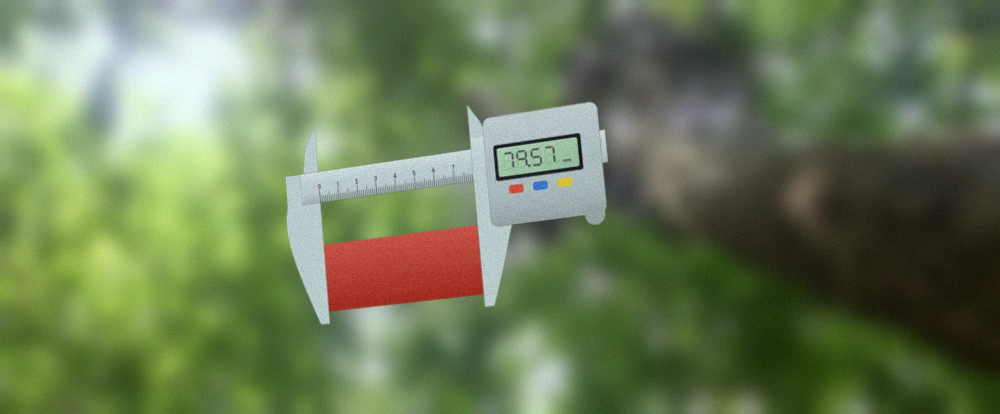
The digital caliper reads 79.57 mm
